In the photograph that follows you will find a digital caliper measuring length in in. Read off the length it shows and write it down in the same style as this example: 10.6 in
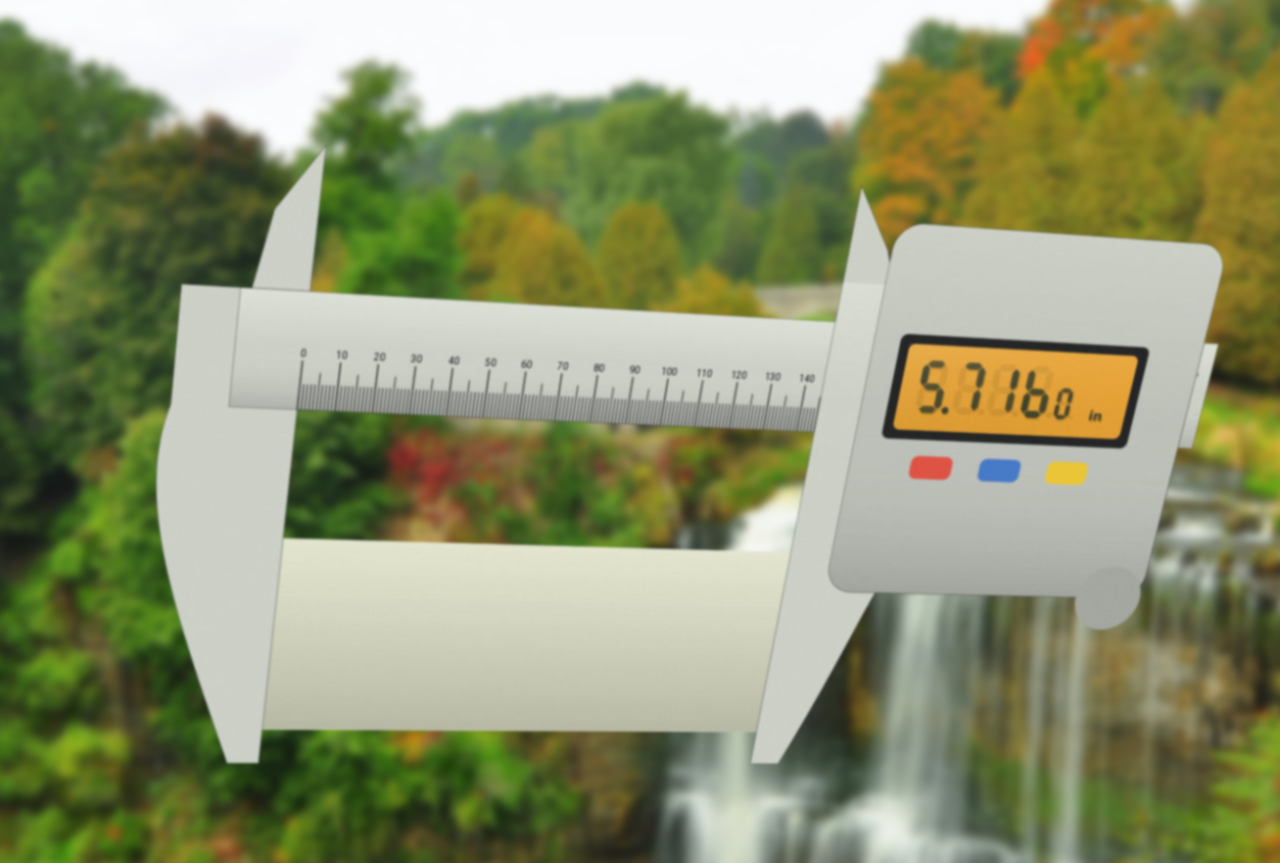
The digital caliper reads 5.7160 in
